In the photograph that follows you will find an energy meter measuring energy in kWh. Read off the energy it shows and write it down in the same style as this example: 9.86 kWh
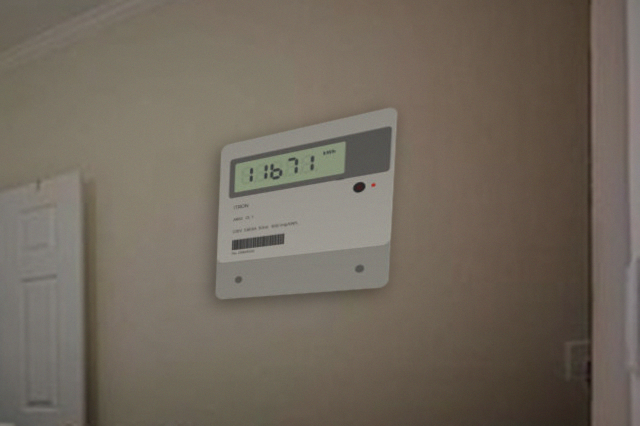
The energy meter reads 11671 kWh
